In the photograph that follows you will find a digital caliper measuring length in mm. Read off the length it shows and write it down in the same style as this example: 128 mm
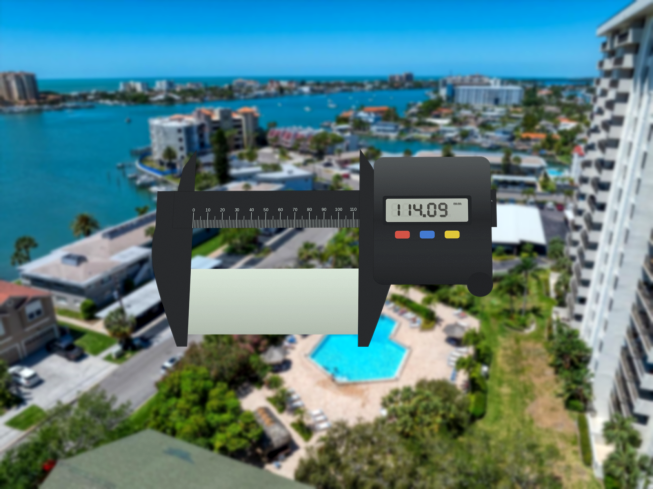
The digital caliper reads 114.09 mm
